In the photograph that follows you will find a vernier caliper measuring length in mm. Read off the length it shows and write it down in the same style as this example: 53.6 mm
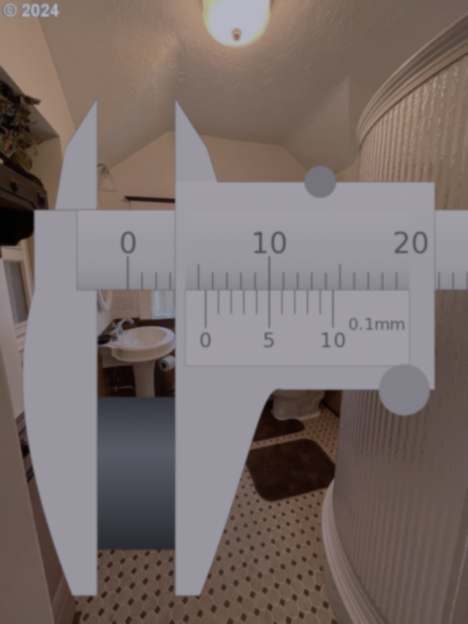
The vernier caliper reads 5.5 mm
